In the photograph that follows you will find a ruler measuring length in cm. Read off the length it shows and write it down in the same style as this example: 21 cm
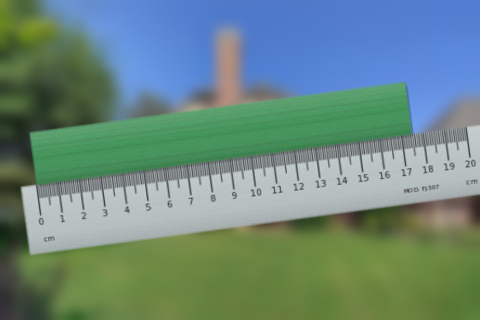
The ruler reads 17.5 cm
